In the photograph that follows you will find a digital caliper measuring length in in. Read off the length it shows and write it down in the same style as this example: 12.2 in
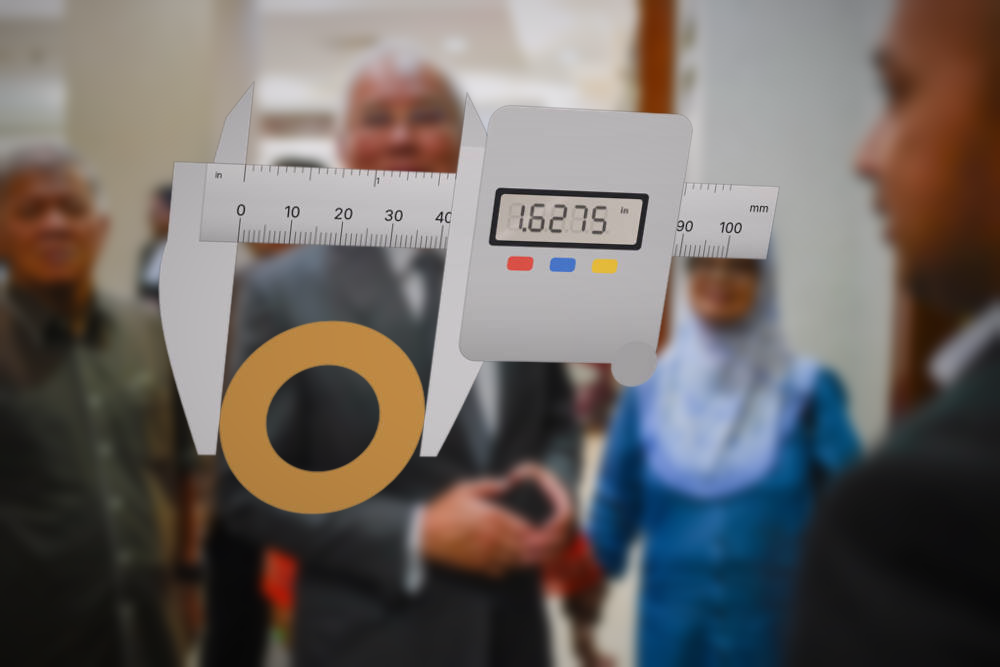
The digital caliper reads 1.6275 in
